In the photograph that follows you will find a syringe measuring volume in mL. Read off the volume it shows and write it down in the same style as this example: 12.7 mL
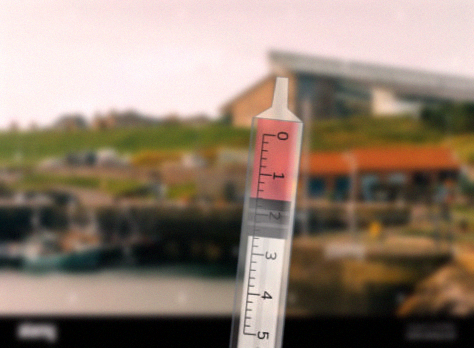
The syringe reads 1.6 mL
